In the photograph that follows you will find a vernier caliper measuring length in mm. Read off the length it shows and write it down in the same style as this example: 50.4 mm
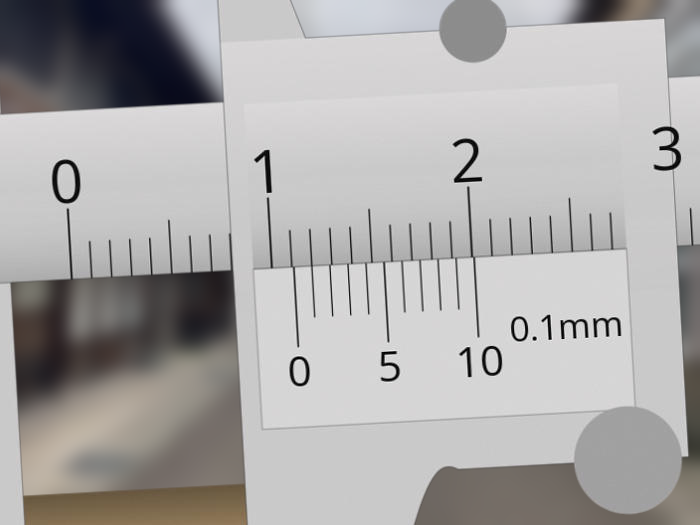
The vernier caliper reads 11.1 mm
